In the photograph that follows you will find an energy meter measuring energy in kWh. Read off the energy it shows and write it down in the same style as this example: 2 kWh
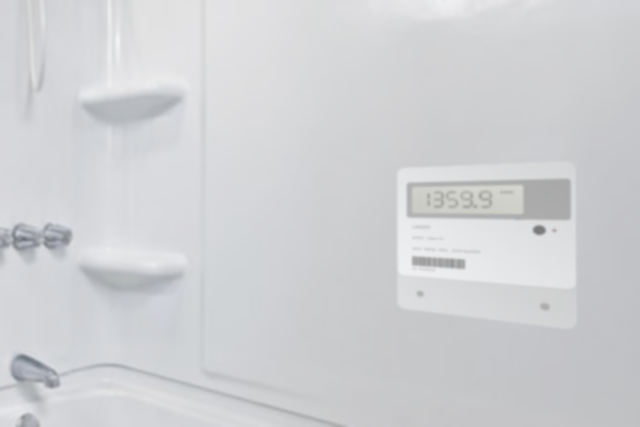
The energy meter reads 1359.9 kWh
